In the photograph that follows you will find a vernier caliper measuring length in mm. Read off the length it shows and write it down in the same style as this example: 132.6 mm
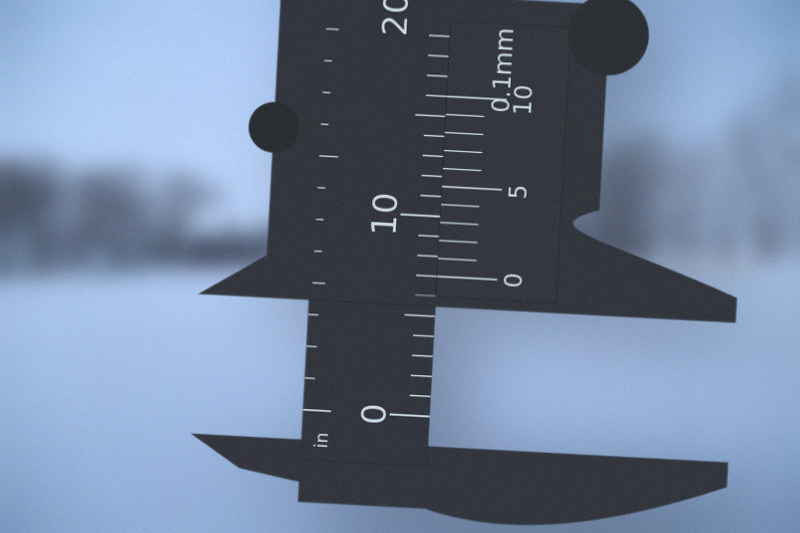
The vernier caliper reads 7.0 mm
